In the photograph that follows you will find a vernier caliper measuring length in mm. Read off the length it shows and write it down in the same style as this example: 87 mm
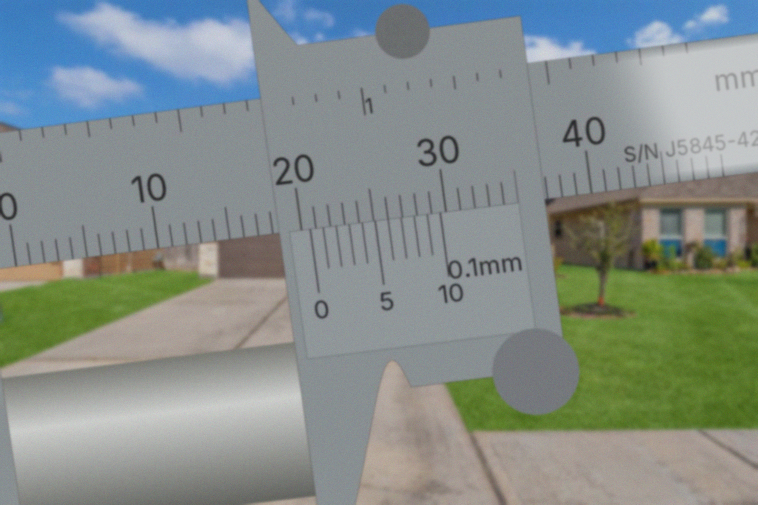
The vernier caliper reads 20.6 mm
